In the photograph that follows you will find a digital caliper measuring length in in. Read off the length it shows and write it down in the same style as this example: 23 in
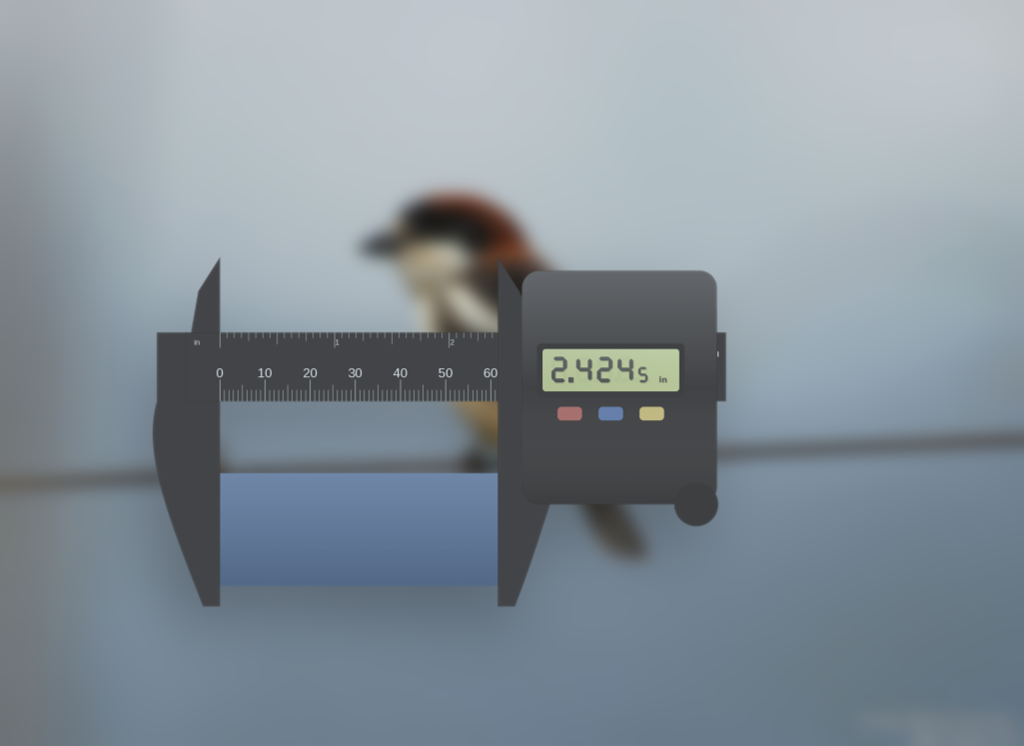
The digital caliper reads 2.4245 in
